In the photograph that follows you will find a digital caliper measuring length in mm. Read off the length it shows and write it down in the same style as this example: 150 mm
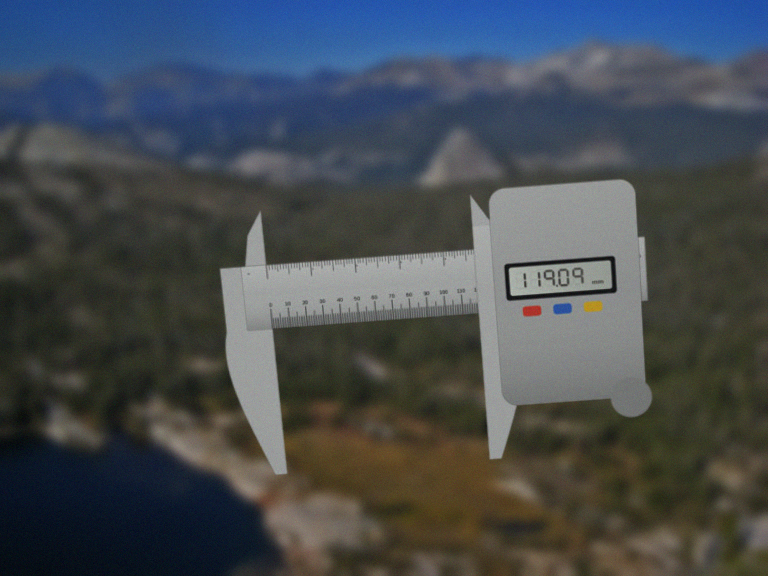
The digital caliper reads 119.09 mm
